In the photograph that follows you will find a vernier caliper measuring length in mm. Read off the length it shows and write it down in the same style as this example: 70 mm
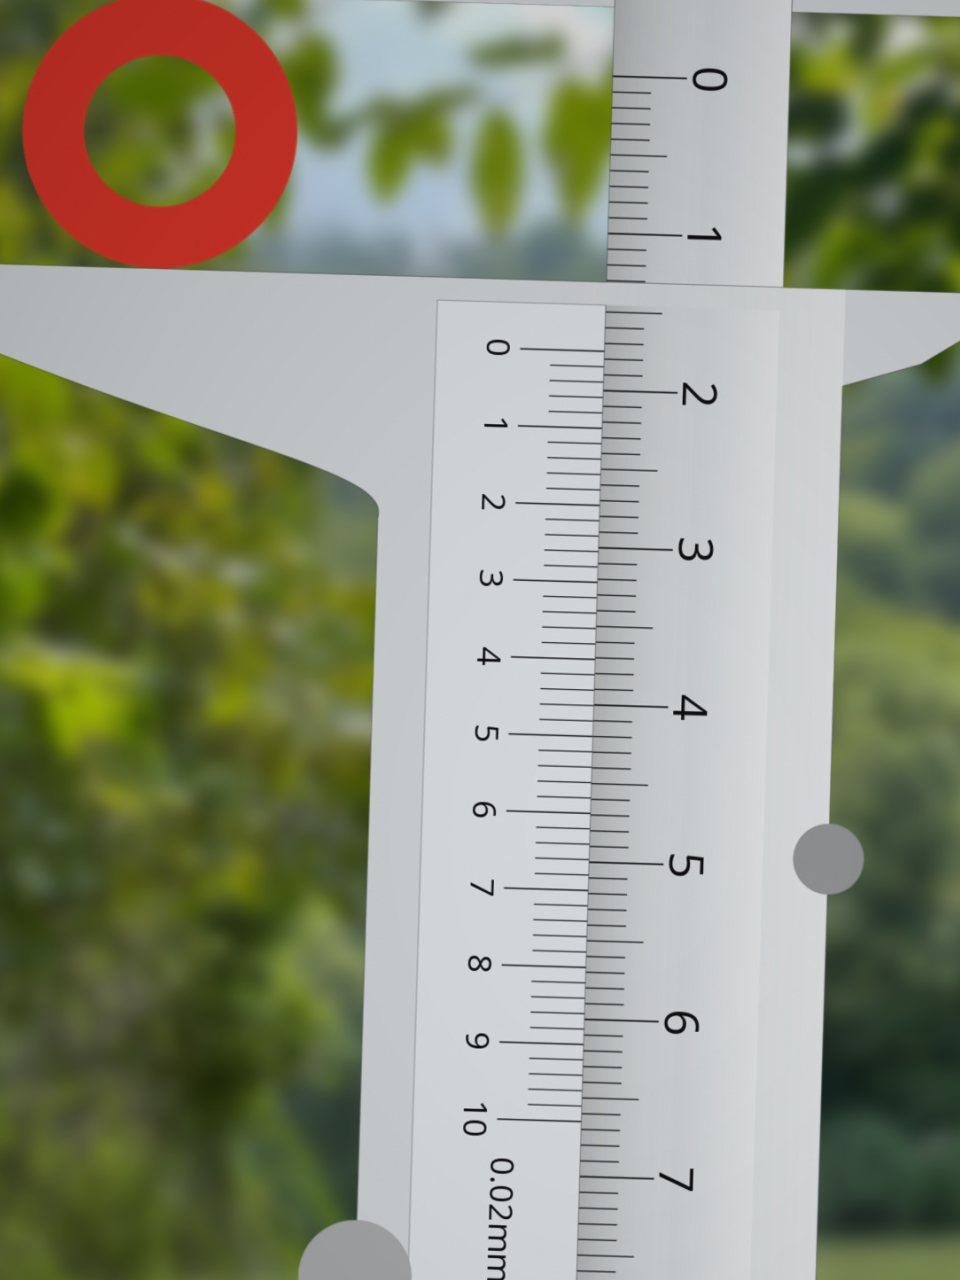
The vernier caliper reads 17.5 mm
